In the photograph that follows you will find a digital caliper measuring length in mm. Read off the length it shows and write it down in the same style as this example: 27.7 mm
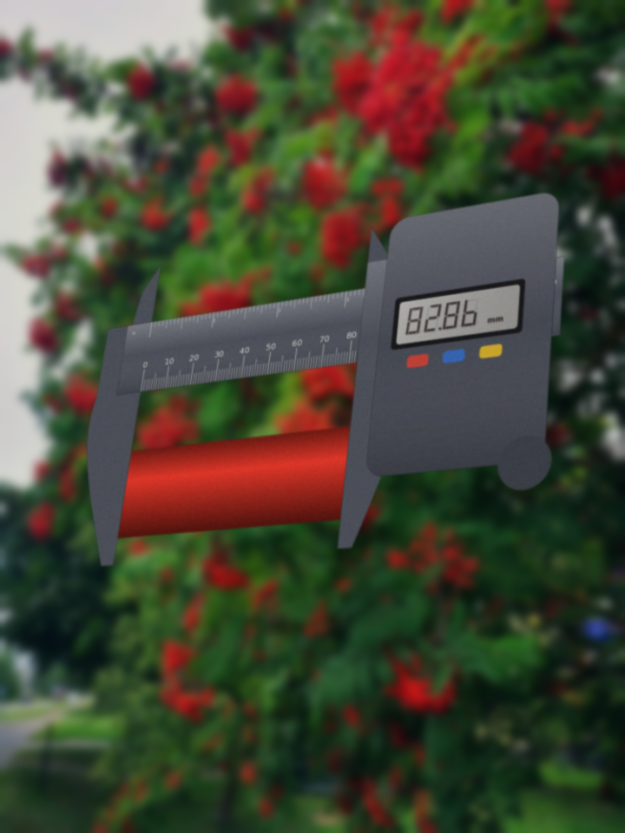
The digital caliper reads 82.86 mm
